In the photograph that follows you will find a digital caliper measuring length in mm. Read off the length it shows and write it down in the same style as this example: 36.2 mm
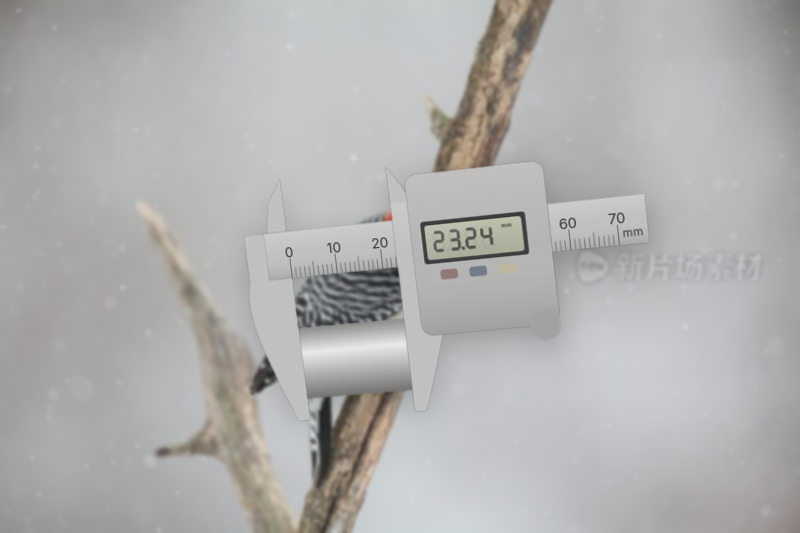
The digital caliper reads 23.24 mm
